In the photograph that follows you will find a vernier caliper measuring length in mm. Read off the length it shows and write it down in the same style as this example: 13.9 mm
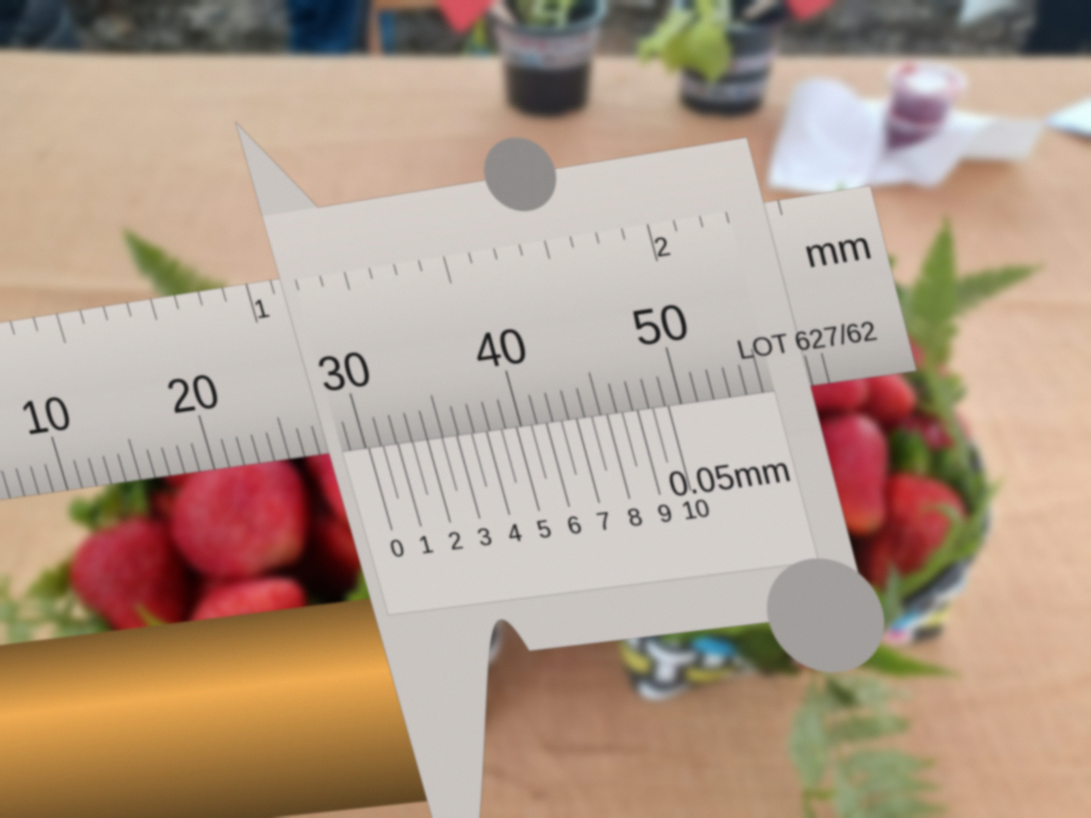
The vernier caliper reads 30.2 mm
